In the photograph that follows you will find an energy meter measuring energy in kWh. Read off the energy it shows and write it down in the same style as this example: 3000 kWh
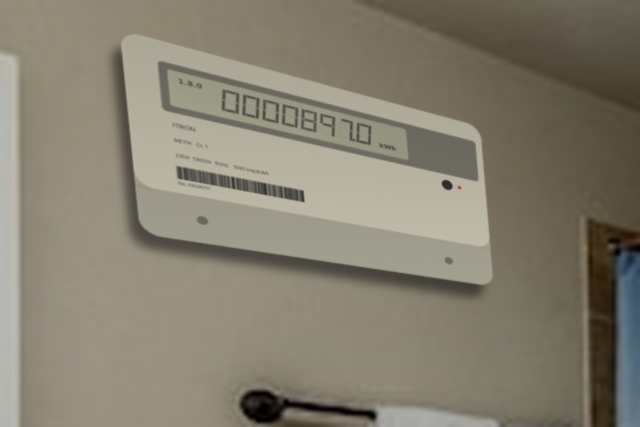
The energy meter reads 897.0 kWh
